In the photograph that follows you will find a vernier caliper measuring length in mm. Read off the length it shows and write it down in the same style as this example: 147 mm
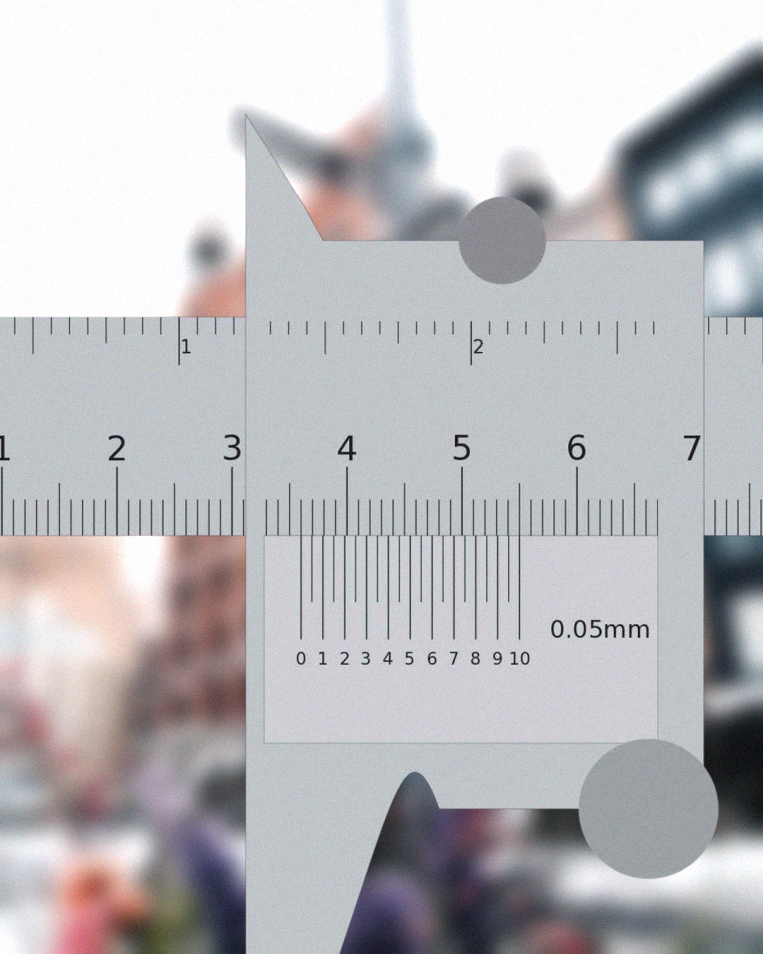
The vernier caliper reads 36.0 mm
